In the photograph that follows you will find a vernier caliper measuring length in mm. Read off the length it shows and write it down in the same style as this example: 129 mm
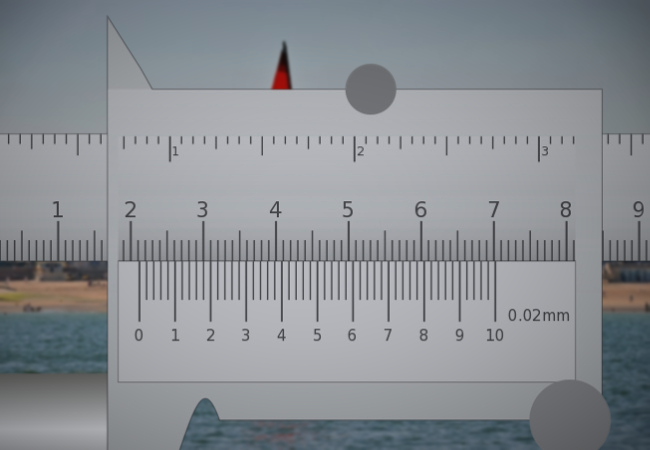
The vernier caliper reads 21.2 mm
